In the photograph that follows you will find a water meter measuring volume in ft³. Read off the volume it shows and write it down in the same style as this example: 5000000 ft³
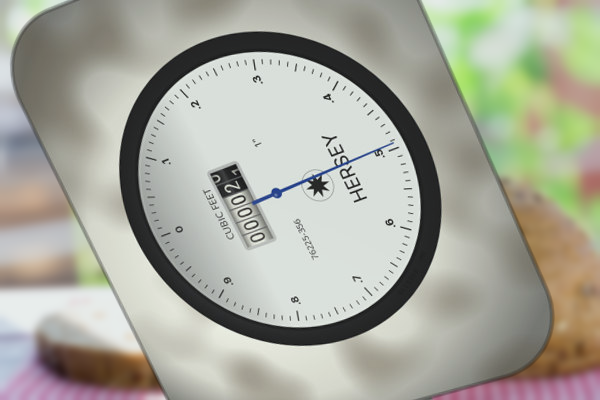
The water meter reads 20.49 ft³
